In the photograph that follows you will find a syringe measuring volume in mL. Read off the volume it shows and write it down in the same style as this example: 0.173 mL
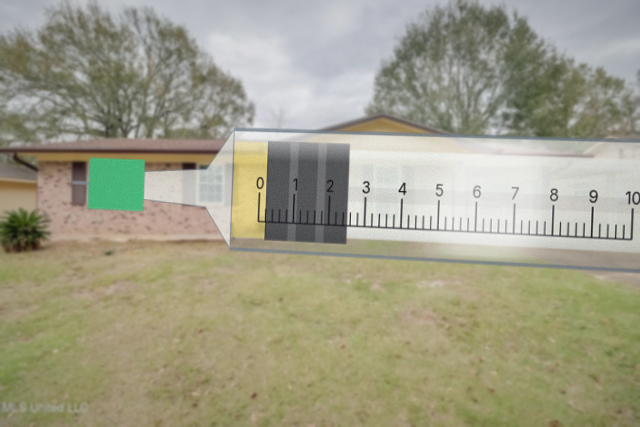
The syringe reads 0.2 mL
